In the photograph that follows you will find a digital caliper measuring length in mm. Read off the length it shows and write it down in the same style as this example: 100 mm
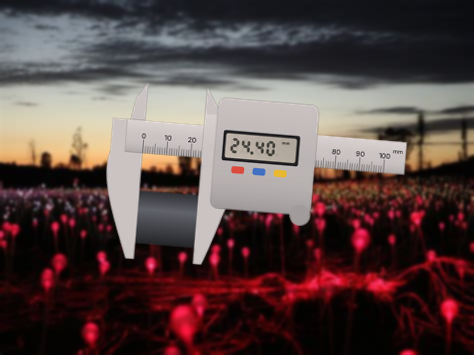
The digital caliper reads 24.40 mm
